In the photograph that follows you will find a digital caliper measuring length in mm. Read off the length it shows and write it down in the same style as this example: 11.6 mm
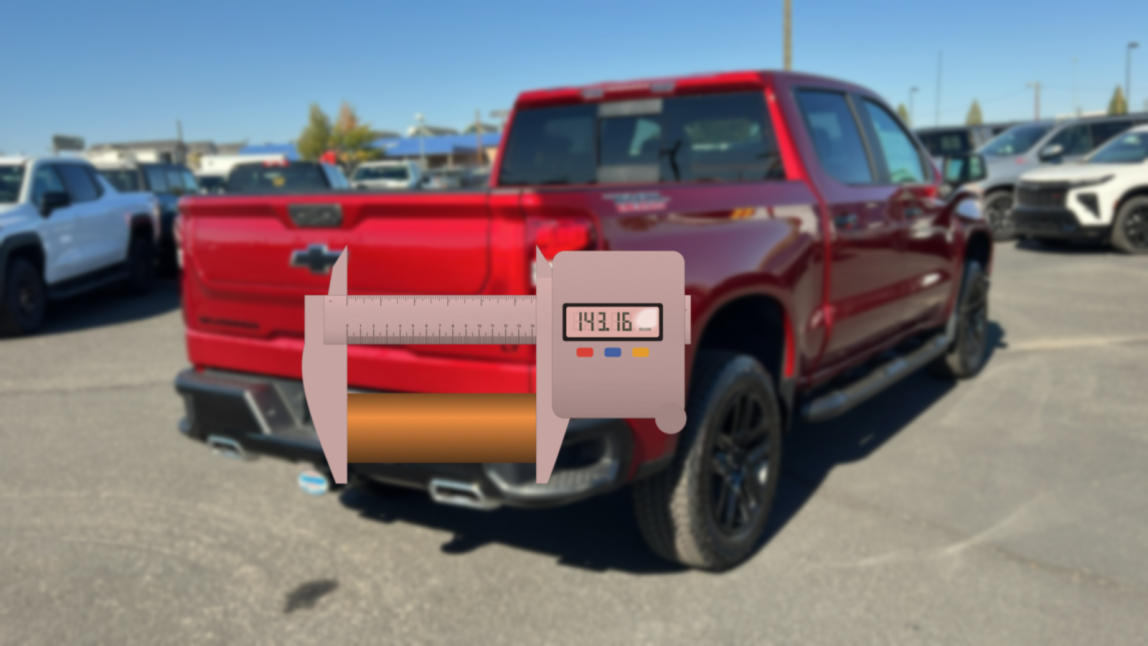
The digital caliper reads 143.16 mm
